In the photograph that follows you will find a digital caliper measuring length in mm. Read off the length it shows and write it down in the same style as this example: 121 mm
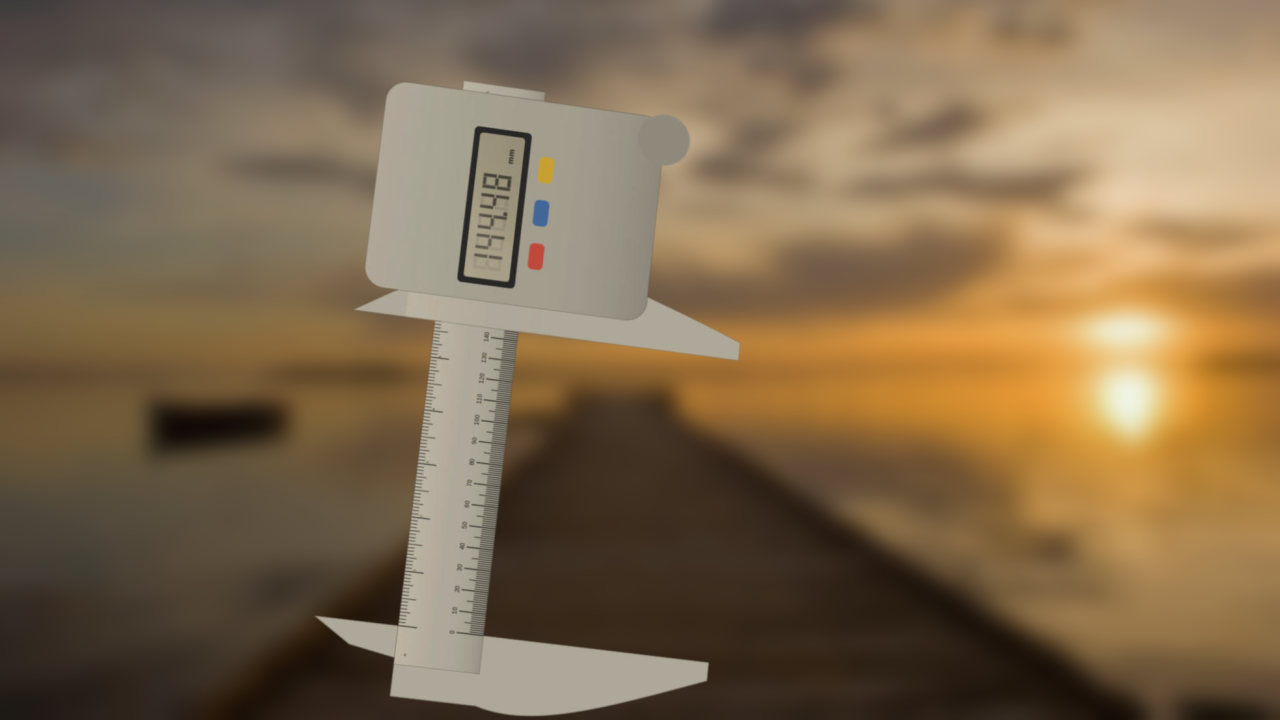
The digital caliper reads 144.48 mm
